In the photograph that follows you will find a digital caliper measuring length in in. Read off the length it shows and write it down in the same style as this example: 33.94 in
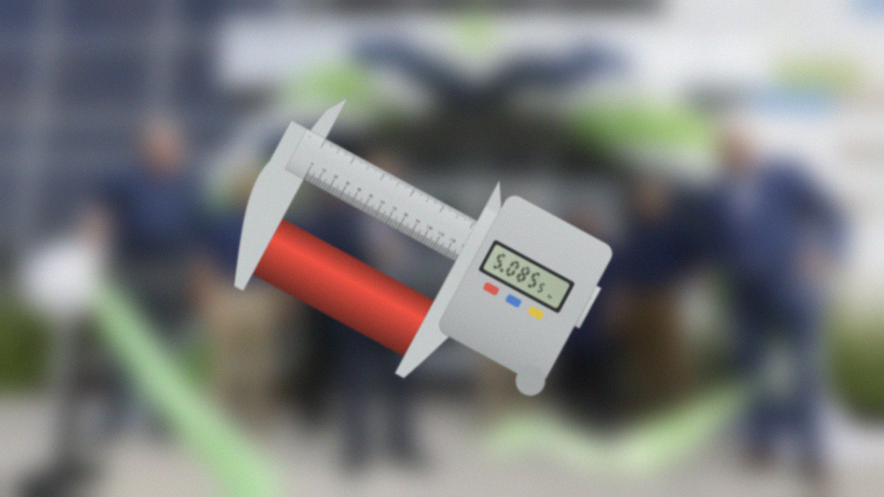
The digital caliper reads 5.0855 in
